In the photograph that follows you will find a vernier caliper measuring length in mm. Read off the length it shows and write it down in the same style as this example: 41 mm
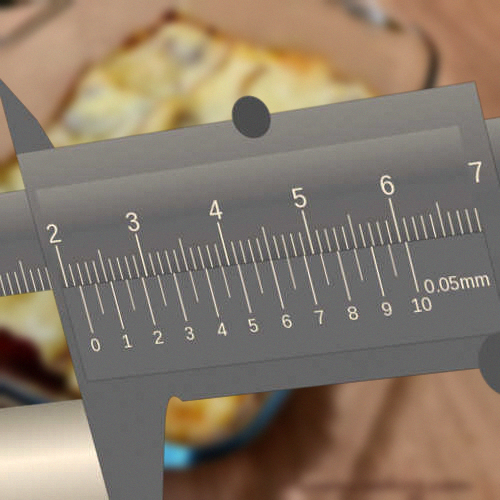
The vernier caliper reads 21.6 mm
